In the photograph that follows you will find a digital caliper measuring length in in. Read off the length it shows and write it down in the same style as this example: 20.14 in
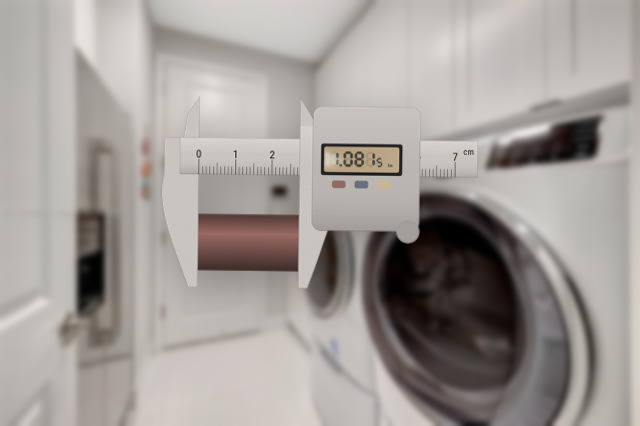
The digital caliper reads 1.0815 in
